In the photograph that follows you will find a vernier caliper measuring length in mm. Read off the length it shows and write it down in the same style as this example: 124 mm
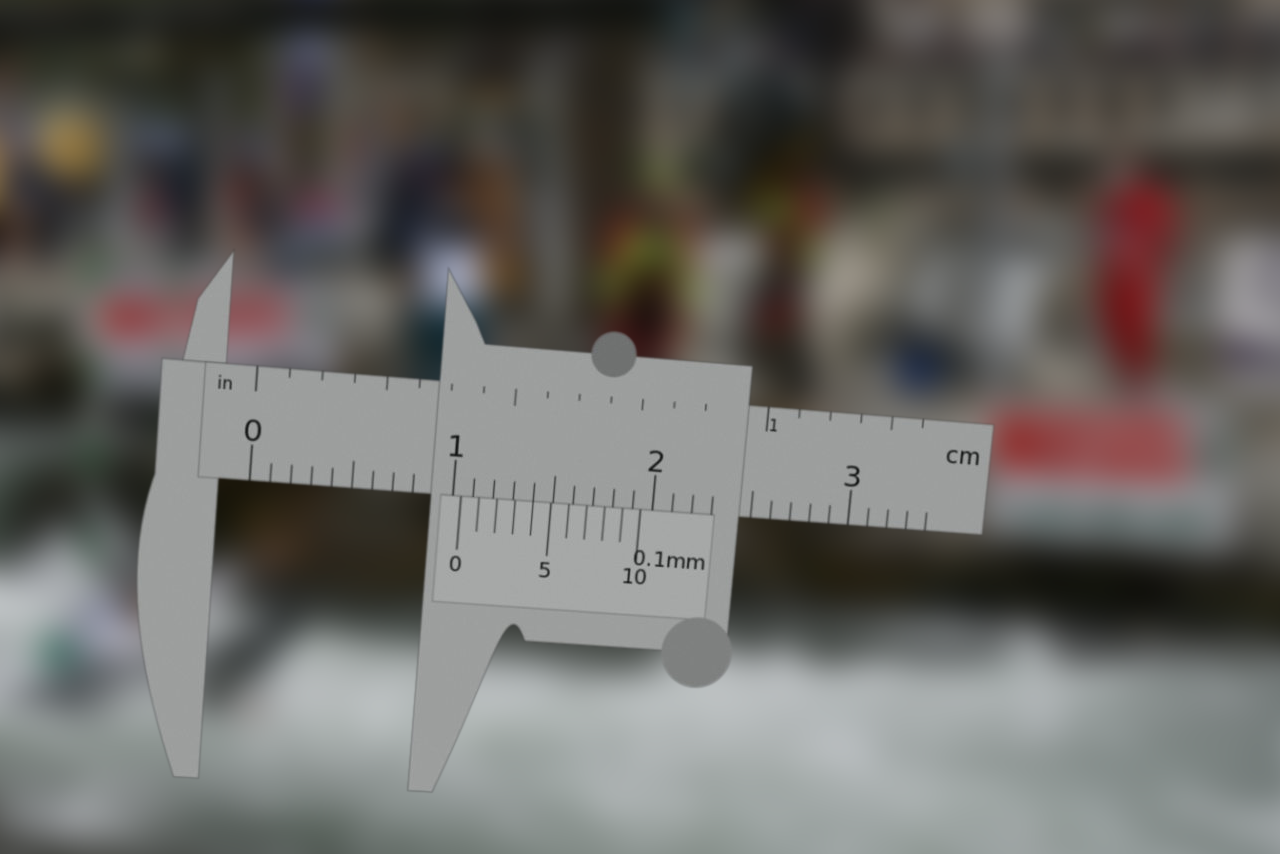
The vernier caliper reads 10.4 mm
